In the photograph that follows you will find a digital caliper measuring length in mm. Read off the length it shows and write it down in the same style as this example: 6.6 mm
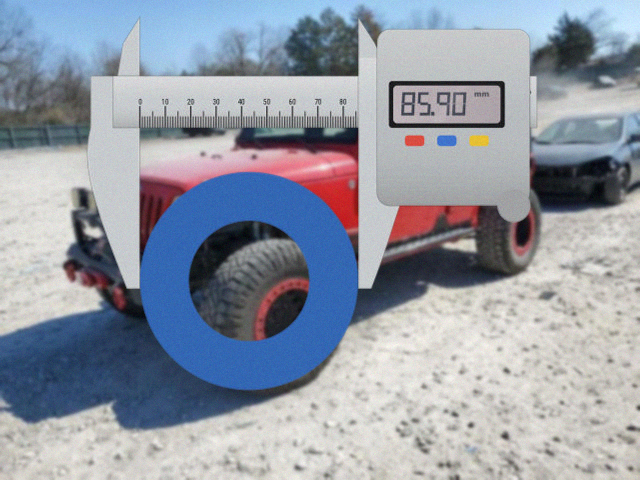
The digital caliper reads 85.90 mm
